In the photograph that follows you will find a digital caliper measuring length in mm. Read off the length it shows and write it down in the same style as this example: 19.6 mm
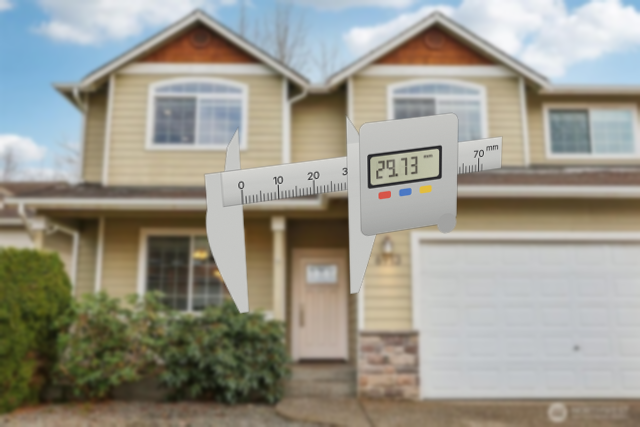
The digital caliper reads 29.73 mm
